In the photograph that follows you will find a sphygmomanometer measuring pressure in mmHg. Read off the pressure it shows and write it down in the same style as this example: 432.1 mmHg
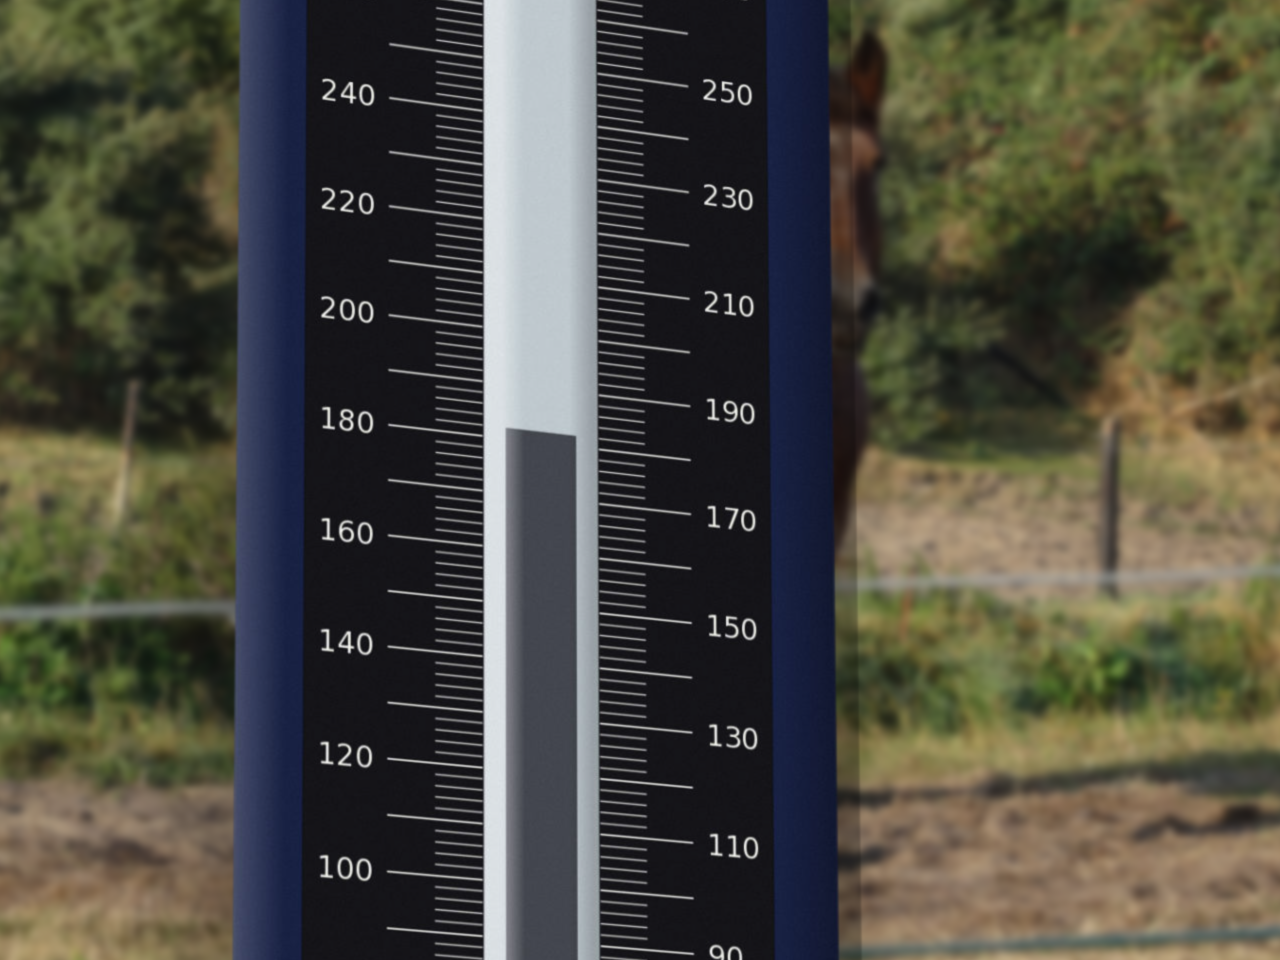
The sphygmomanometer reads 182 mmHg
